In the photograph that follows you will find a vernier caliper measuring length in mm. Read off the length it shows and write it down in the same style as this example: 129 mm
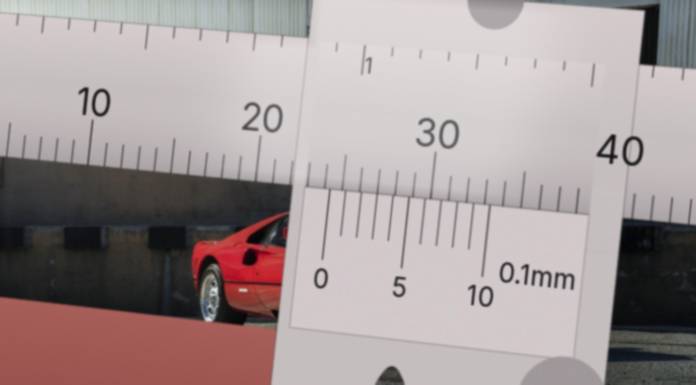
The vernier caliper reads 24.3 mm
